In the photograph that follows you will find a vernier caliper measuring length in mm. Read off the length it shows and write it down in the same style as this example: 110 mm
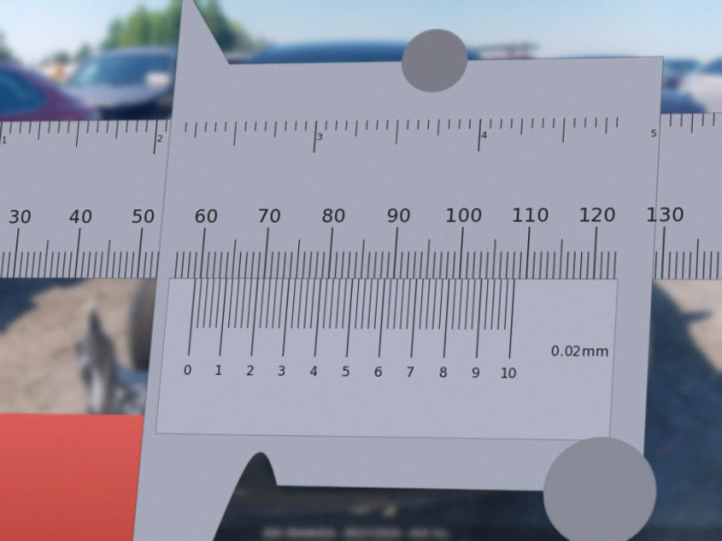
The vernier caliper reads 59.2 mm
